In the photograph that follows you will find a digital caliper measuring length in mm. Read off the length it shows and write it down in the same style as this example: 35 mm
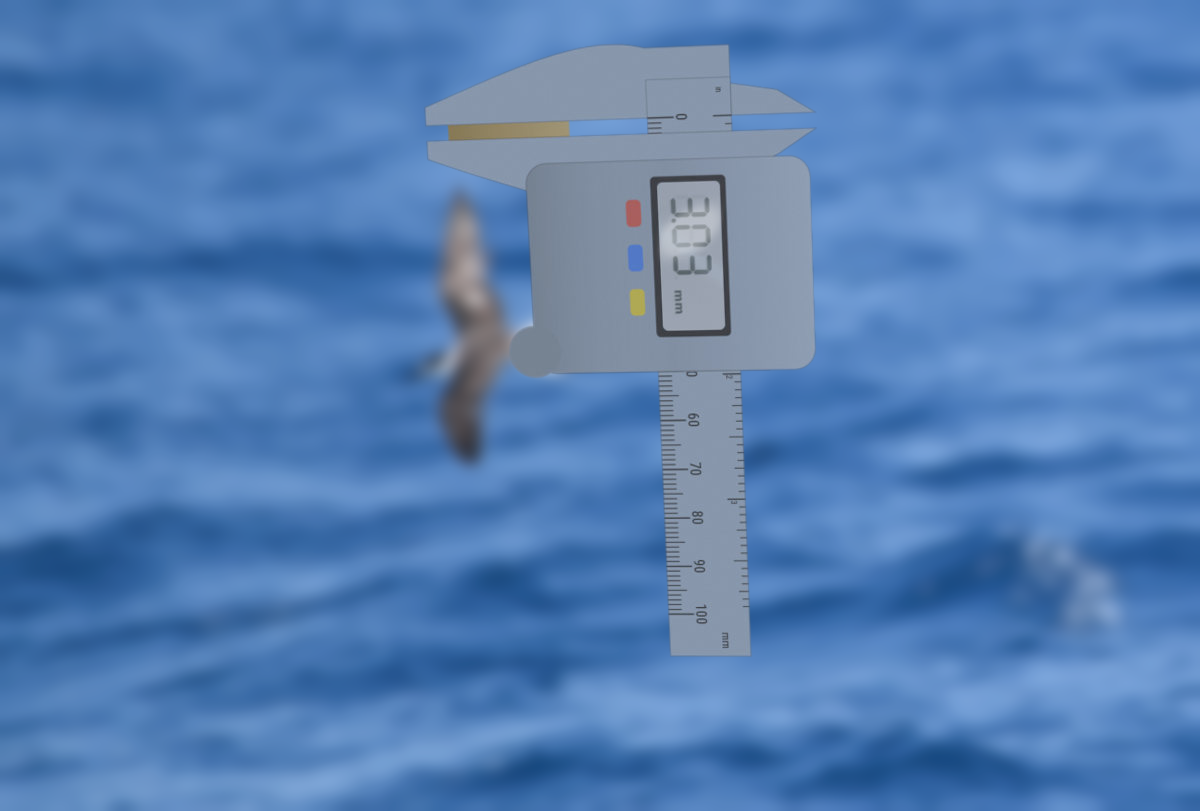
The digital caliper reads 3.03 mm
